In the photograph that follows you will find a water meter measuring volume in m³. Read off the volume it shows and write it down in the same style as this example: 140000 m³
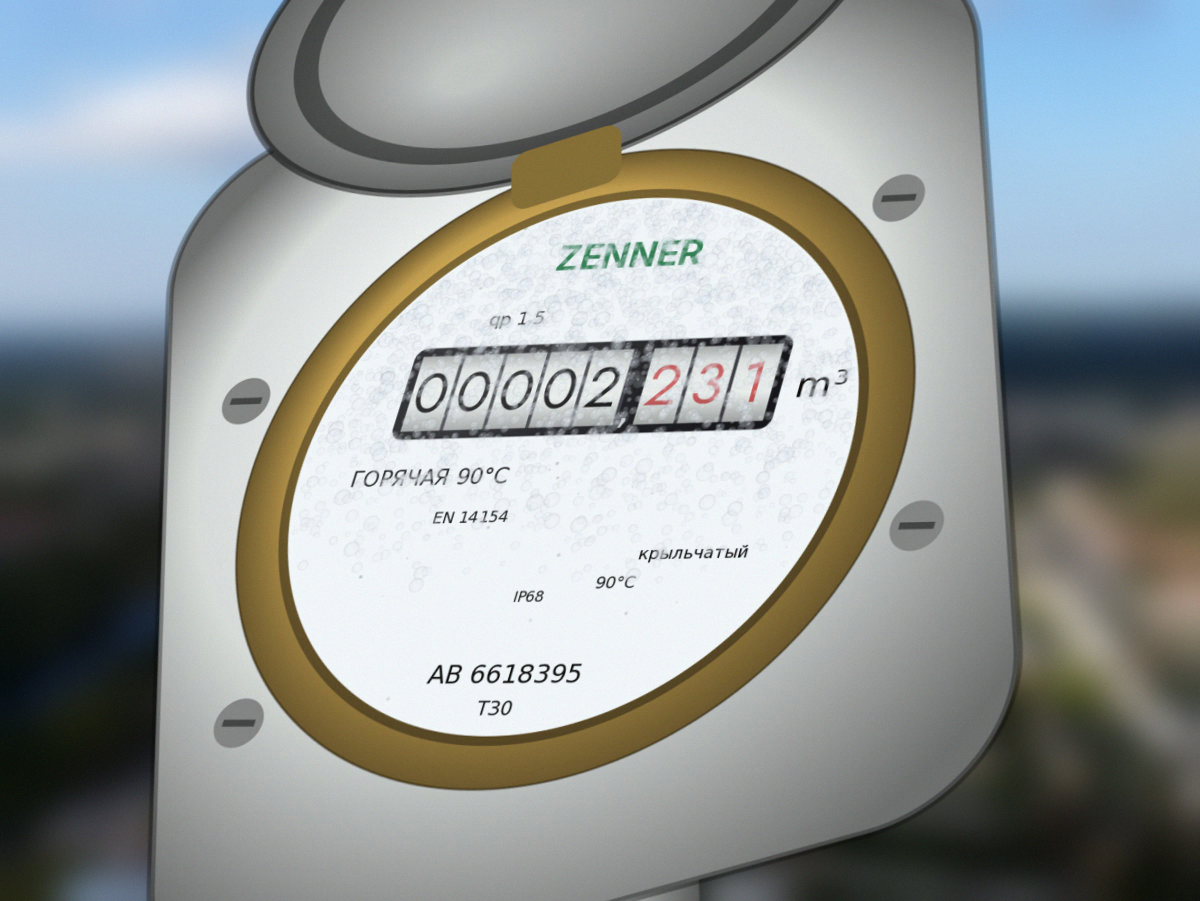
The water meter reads 2.231 m³
